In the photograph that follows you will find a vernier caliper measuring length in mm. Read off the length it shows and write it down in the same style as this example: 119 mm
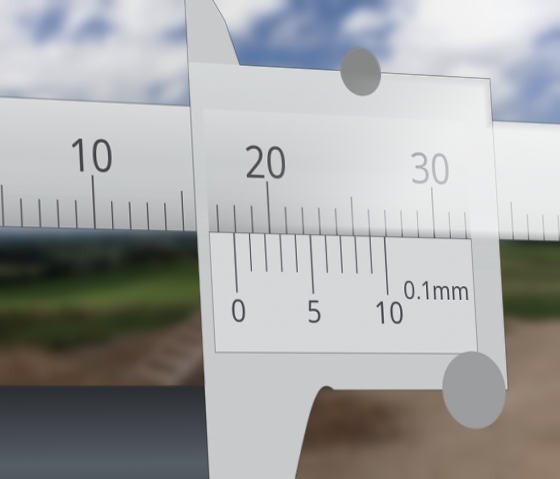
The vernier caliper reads 17.9 mm
